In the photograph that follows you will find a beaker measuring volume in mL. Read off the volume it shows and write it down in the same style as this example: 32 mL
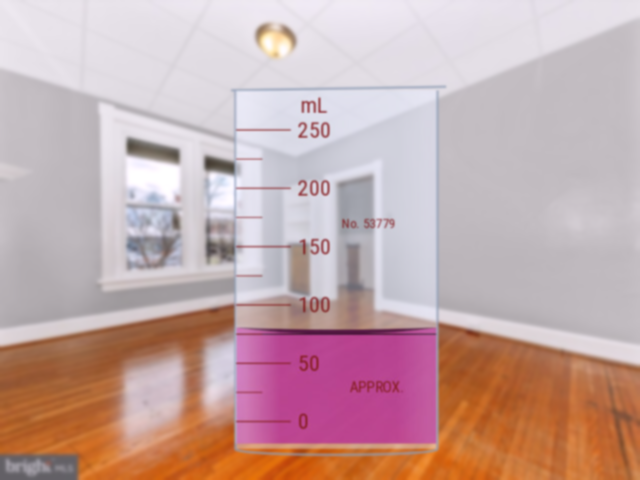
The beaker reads 75 mL
